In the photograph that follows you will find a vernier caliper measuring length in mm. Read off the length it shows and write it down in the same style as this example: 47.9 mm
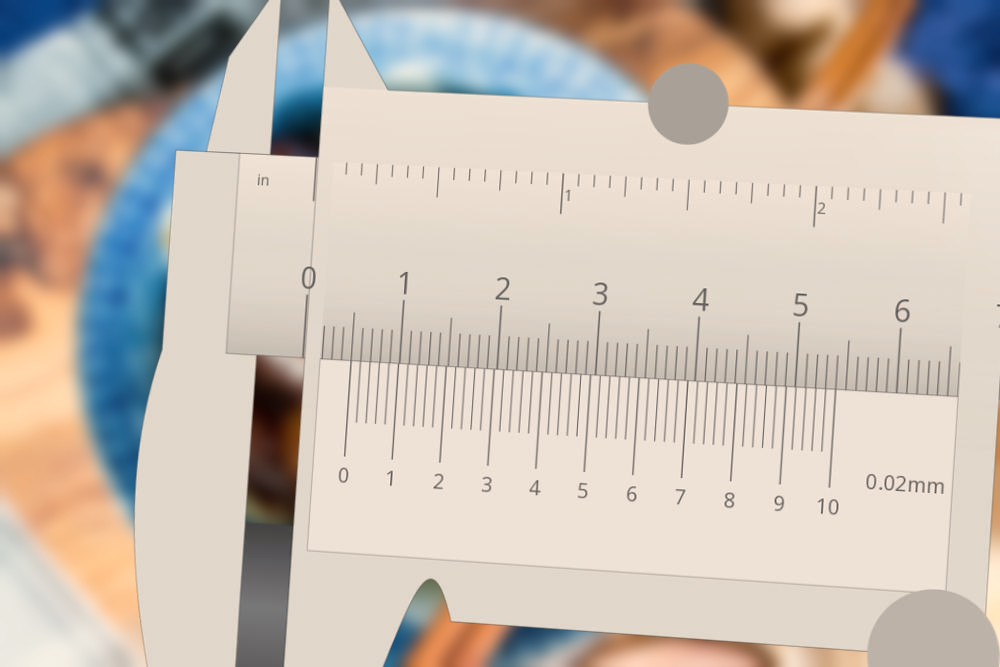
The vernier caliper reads 5.0 mm
